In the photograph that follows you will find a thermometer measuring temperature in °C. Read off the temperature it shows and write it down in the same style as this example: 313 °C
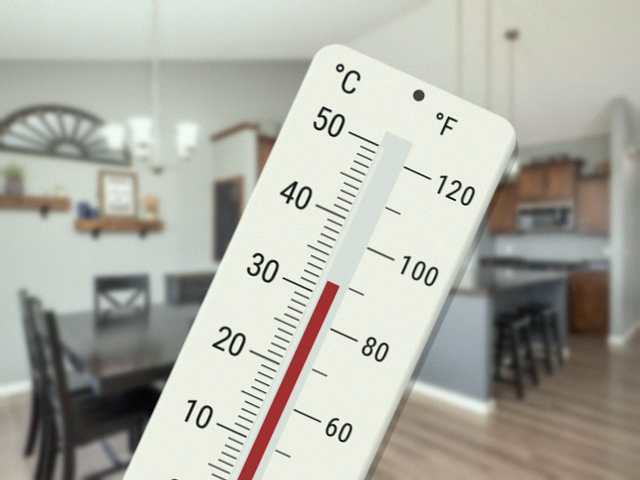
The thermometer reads 32 °C
